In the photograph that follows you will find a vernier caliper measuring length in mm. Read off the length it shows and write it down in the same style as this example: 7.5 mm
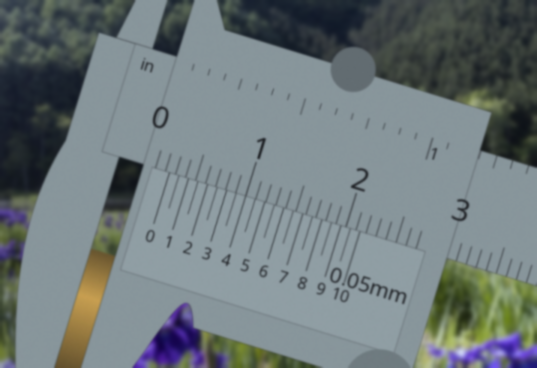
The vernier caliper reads 2.4 mm
